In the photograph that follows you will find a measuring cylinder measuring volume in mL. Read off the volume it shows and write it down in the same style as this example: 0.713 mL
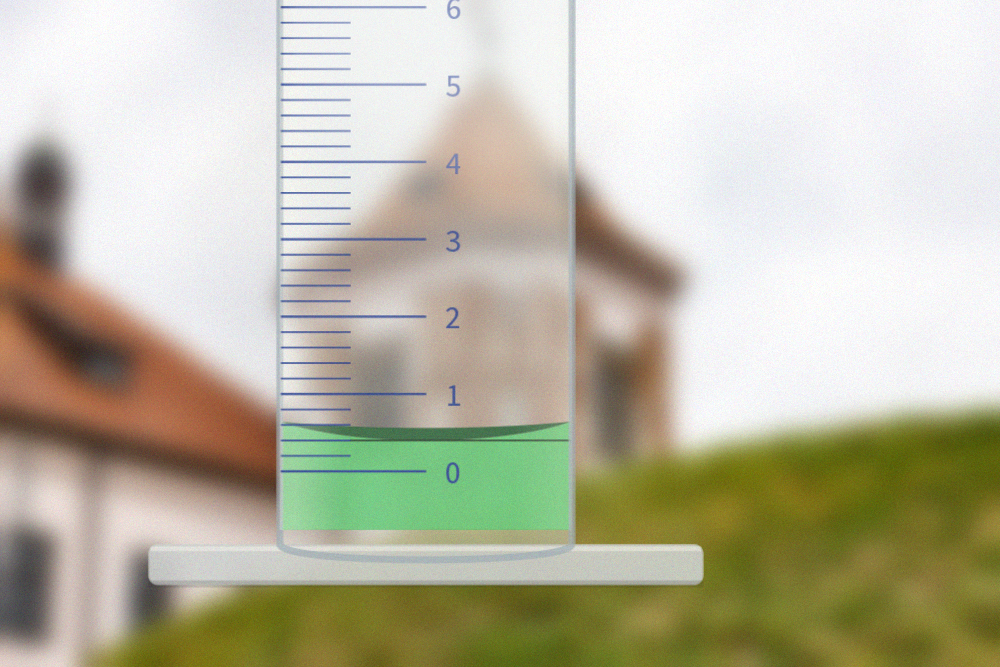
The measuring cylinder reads 0.4 mL
